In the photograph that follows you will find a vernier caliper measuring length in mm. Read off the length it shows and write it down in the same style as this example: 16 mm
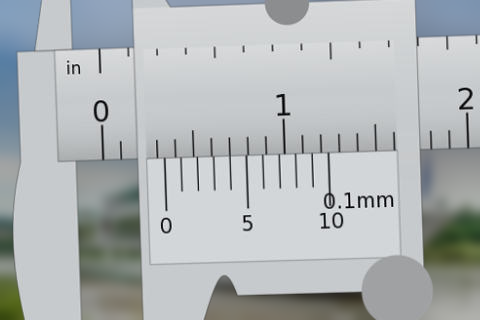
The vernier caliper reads 3.4 mm
